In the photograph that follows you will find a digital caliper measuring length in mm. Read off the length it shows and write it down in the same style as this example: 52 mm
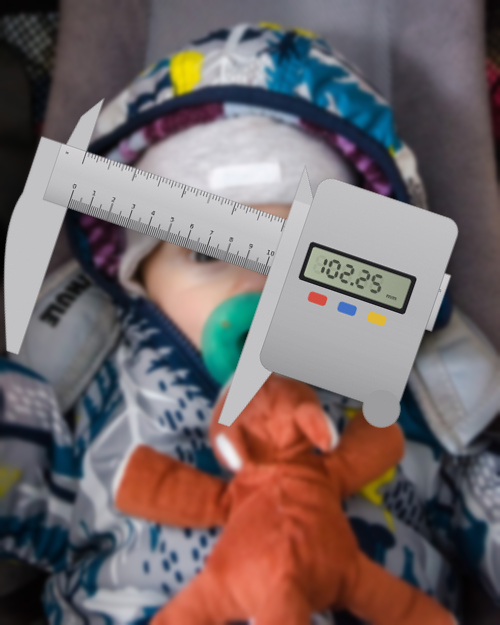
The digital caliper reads 102.25 mm
